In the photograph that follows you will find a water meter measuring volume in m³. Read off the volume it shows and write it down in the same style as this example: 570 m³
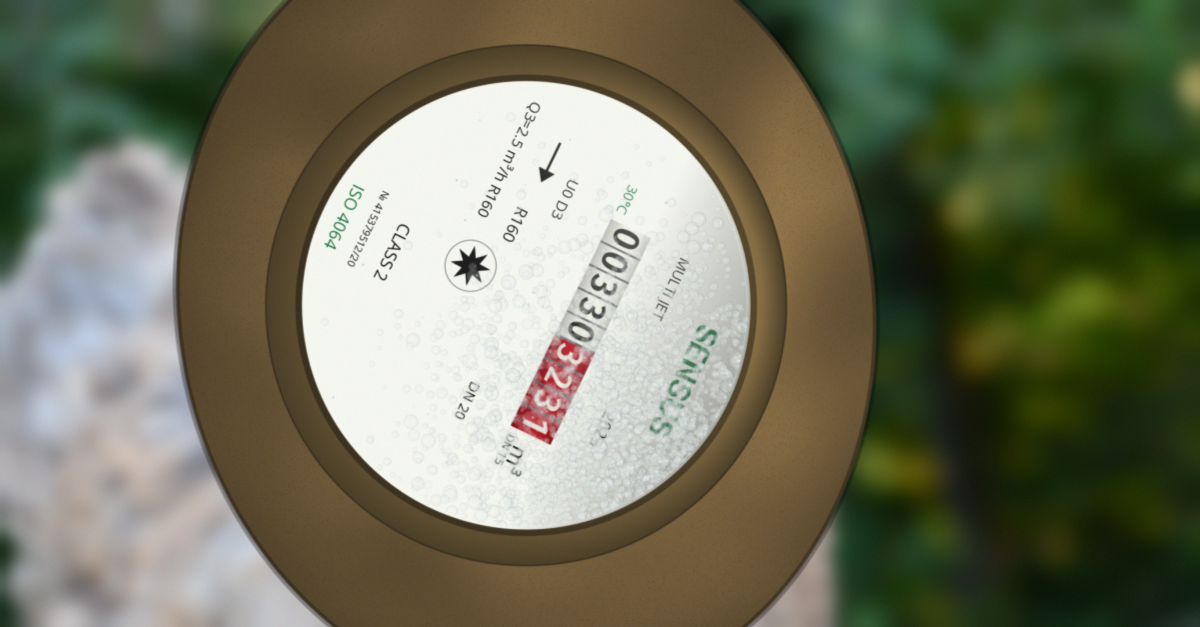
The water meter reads 330.3231 m³
